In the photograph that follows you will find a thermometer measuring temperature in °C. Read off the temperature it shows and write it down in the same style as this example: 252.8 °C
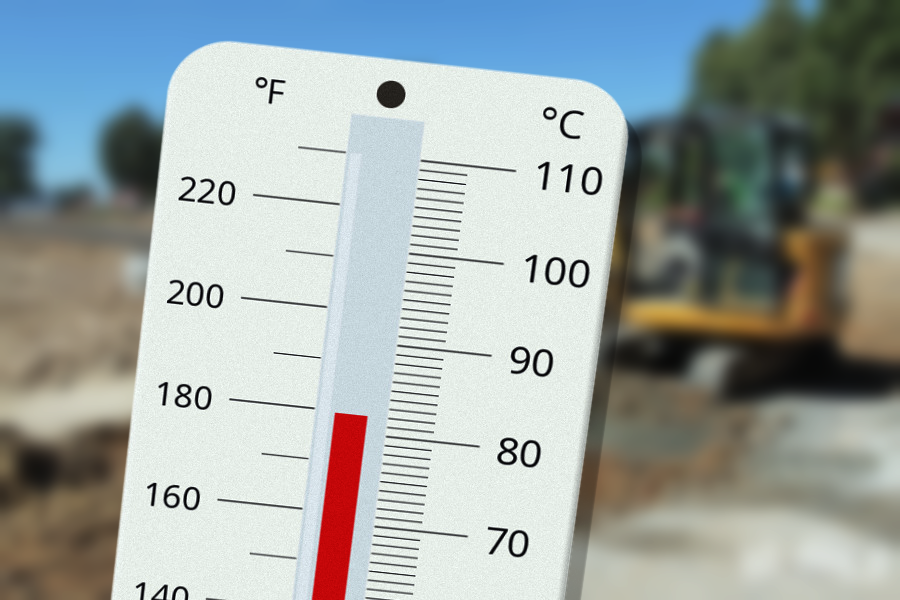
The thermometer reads 82 °C
